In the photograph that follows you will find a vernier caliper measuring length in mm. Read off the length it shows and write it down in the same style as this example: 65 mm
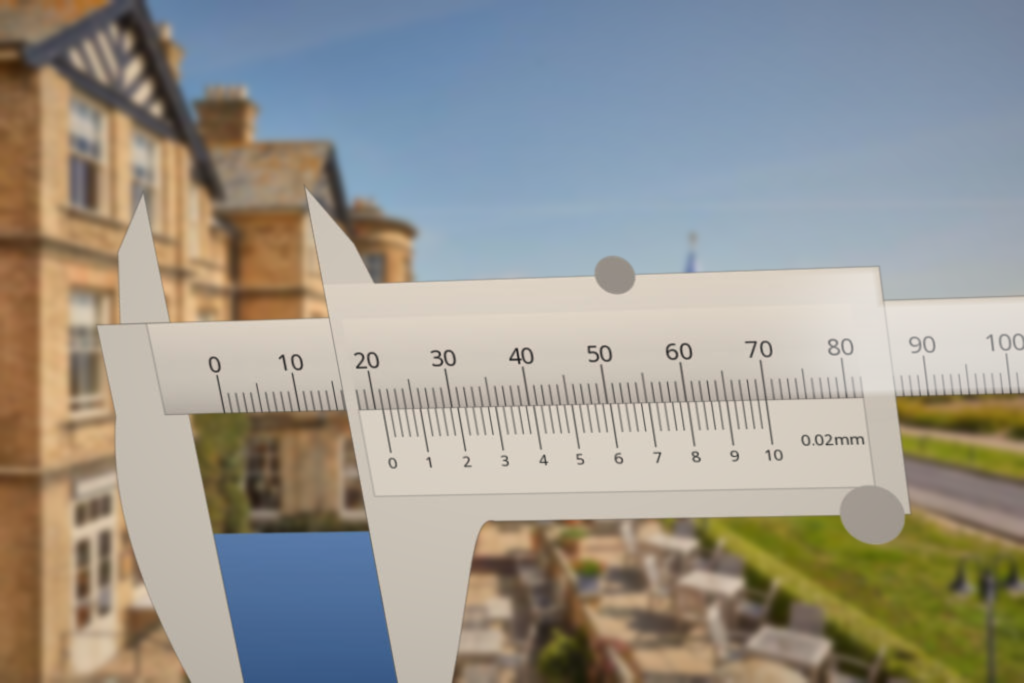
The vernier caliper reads 21.0 mm
